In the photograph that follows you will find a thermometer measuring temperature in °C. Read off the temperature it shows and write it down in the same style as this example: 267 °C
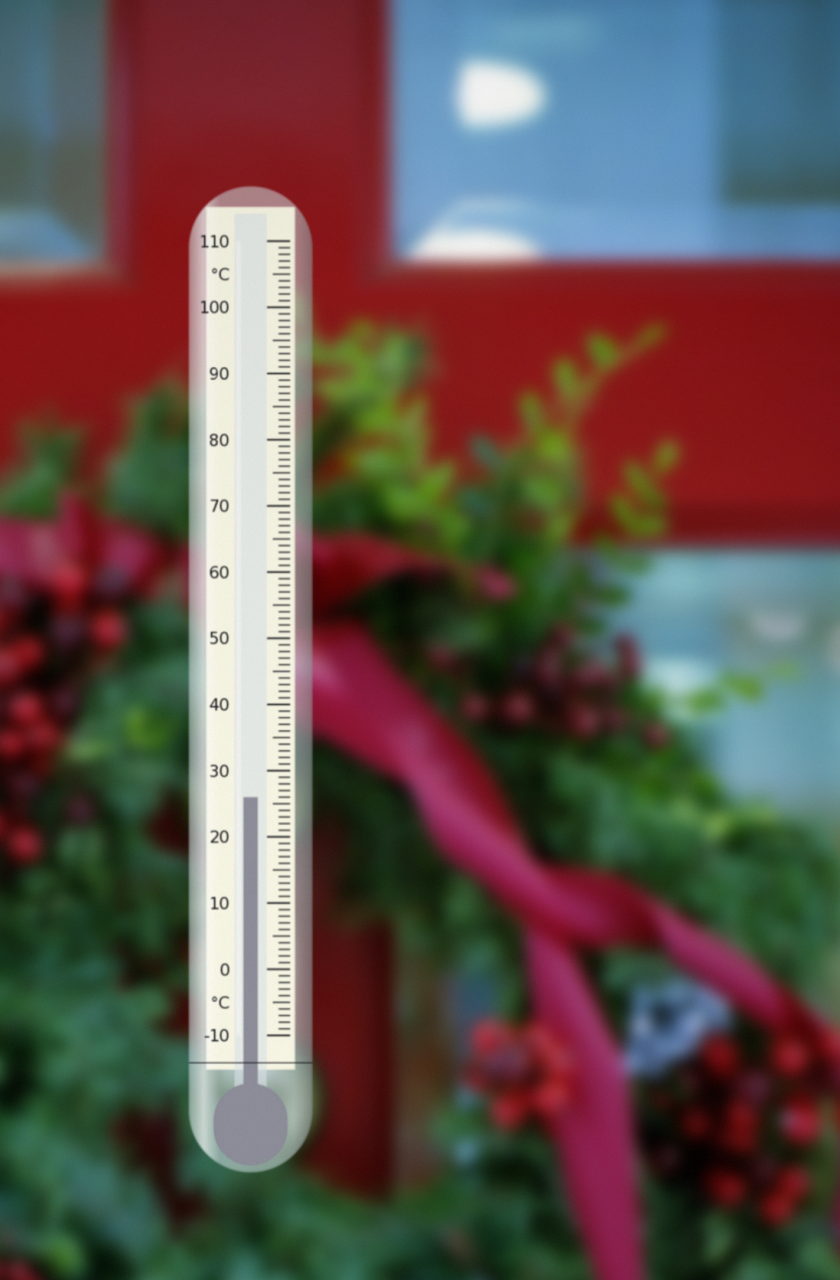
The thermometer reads 26 °C
